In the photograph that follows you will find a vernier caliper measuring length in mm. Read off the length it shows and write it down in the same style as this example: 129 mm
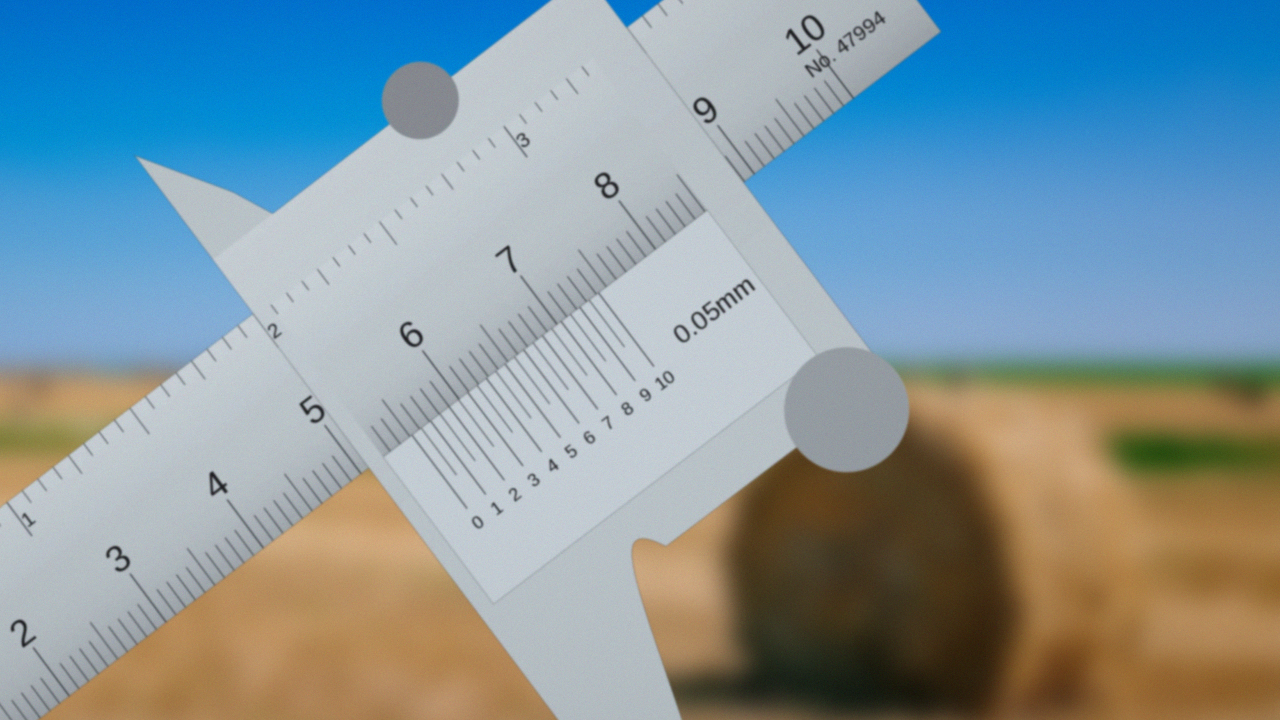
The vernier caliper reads 55.2 mm
